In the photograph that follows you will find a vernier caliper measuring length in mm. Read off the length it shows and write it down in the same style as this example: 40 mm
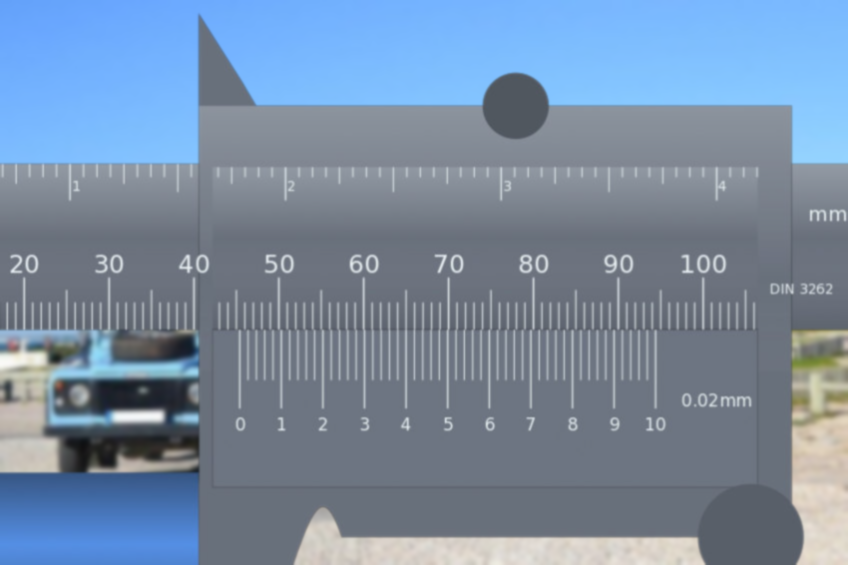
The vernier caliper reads 45.4 mm
